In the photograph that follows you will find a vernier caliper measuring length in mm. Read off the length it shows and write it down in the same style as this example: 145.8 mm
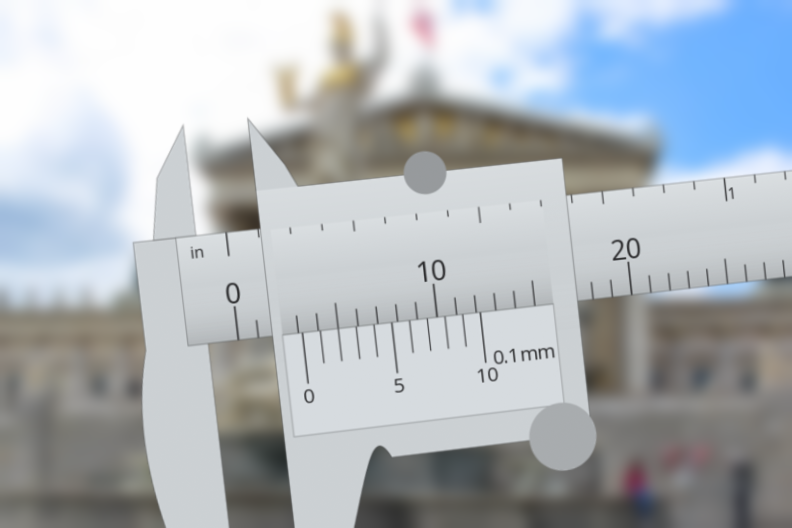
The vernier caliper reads 3.2 mm
